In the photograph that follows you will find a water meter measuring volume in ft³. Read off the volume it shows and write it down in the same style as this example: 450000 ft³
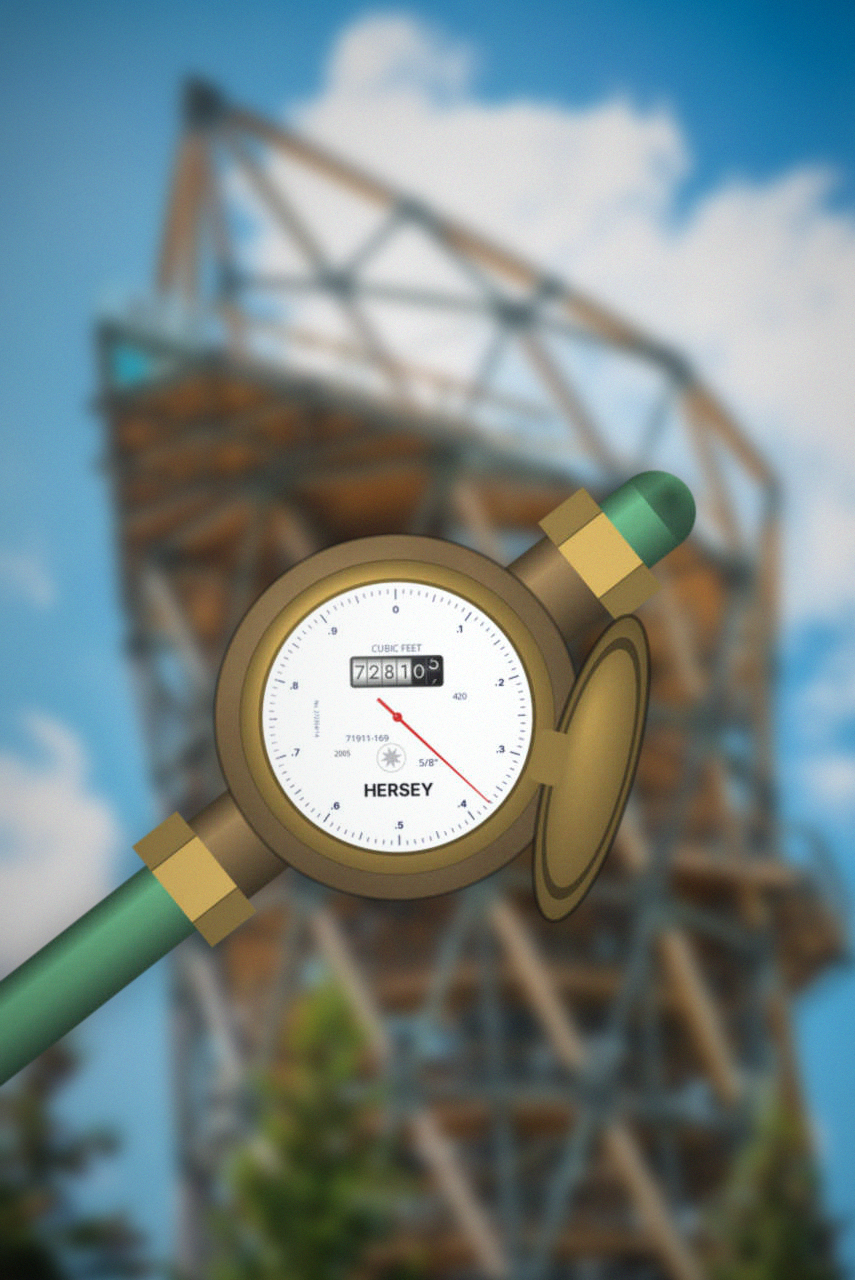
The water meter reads 728105.37 ft³
